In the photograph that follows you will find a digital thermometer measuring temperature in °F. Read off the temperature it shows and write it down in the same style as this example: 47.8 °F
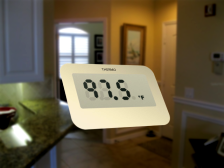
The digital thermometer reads 97.5 °F
